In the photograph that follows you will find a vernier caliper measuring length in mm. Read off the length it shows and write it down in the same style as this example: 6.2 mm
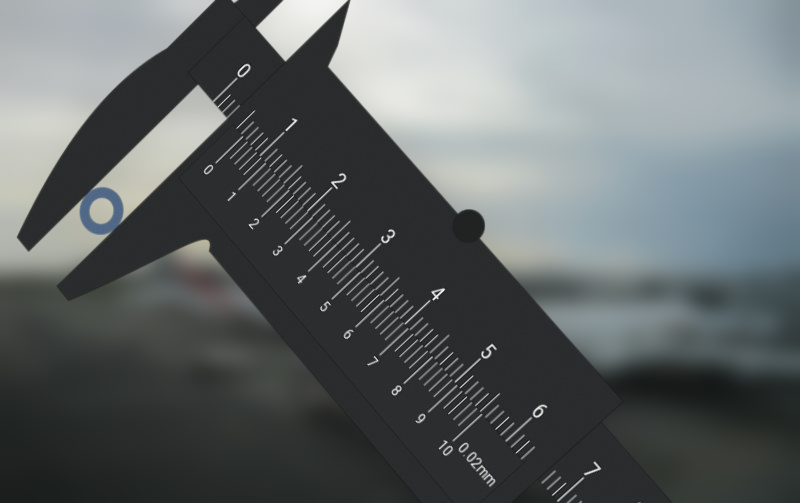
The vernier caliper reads 6.4 mm
